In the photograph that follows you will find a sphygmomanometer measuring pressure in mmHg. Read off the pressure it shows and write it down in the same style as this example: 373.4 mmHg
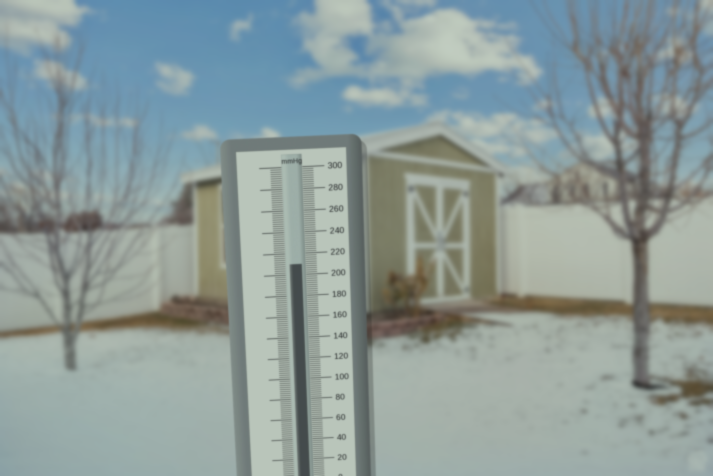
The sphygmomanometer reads 210 mmHg
